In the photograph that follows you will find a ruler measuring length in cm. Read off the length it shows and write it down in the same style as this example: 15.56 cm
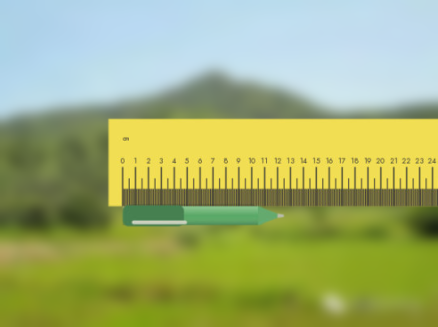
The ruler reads 12.5 cm
